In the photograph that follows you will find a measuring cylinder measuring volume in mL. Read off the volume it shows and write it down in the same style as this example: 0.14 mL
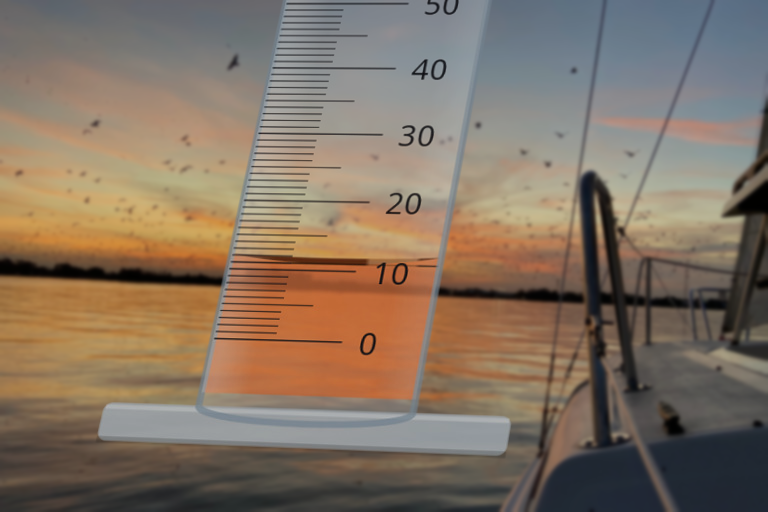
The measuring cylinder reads 11 mL
